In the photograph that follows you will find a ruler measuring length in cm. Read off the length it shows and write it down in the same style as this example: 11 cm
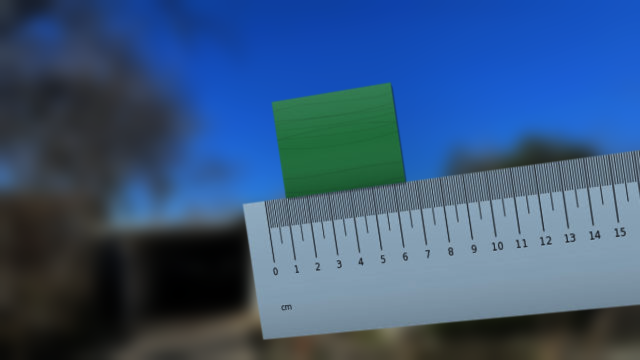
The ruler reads 5.5 cm
